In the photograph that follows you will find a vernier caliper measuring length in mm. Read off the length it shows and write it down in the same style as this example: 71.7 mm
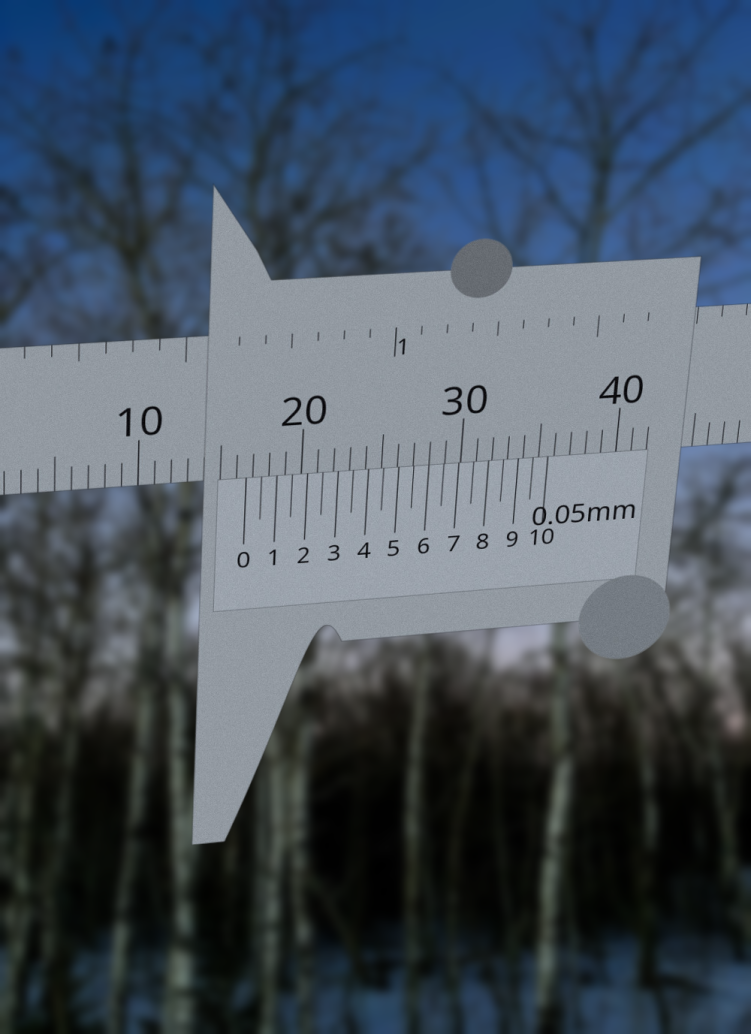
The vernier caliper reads 16.6 mm
